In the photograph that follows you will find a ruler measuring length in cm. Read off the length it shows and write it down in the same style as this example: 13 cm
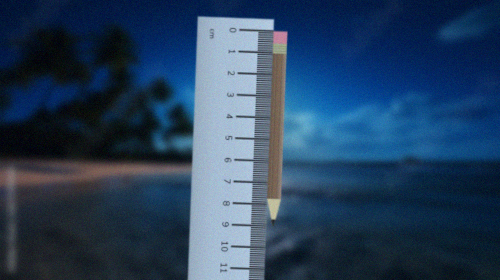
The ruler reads 9 cm
